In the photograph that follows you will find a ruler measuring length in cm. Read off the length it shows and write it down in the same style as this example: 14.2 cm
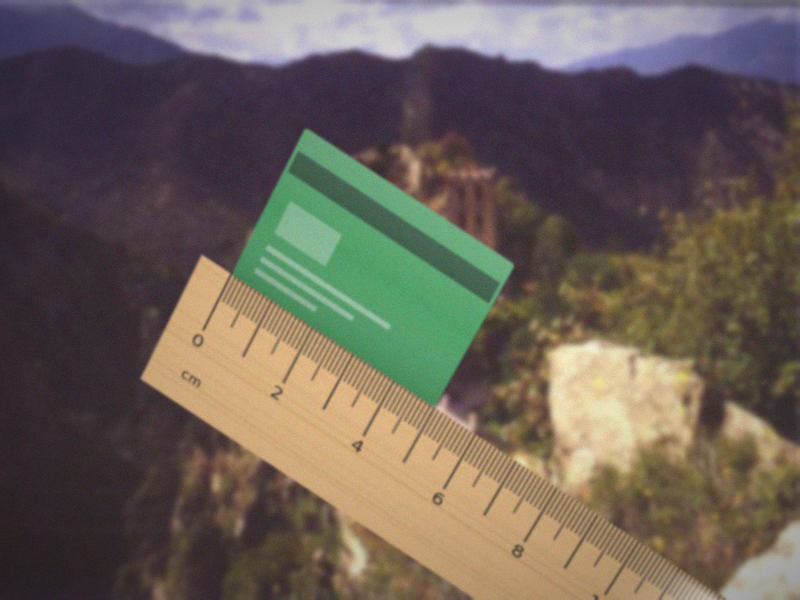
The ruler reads 5 cm
